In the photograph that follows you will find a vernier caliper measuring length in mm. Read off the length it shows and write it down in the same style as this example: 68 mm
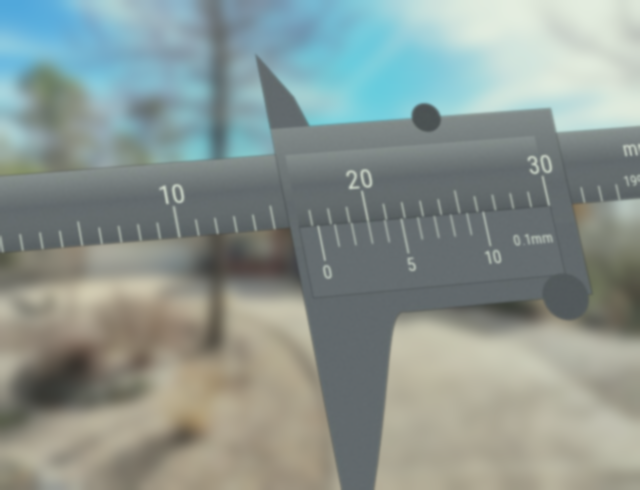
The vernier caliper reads 17.3 mm
